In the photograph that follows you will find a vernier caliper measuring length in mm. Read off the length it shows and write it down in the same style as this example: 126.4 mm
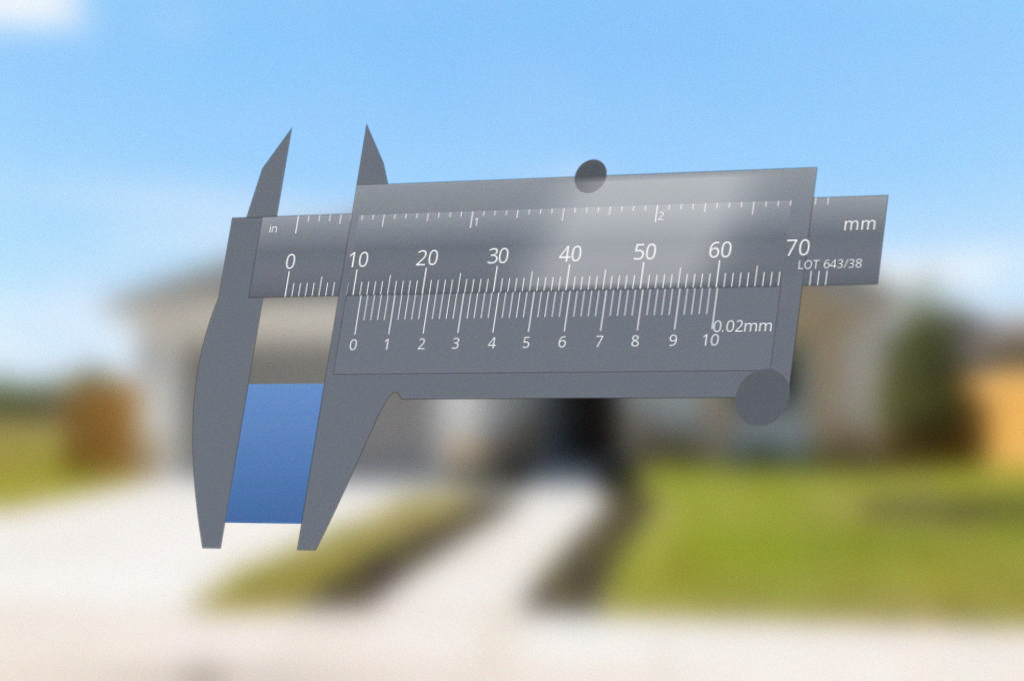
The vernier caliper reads 11.2 mm
